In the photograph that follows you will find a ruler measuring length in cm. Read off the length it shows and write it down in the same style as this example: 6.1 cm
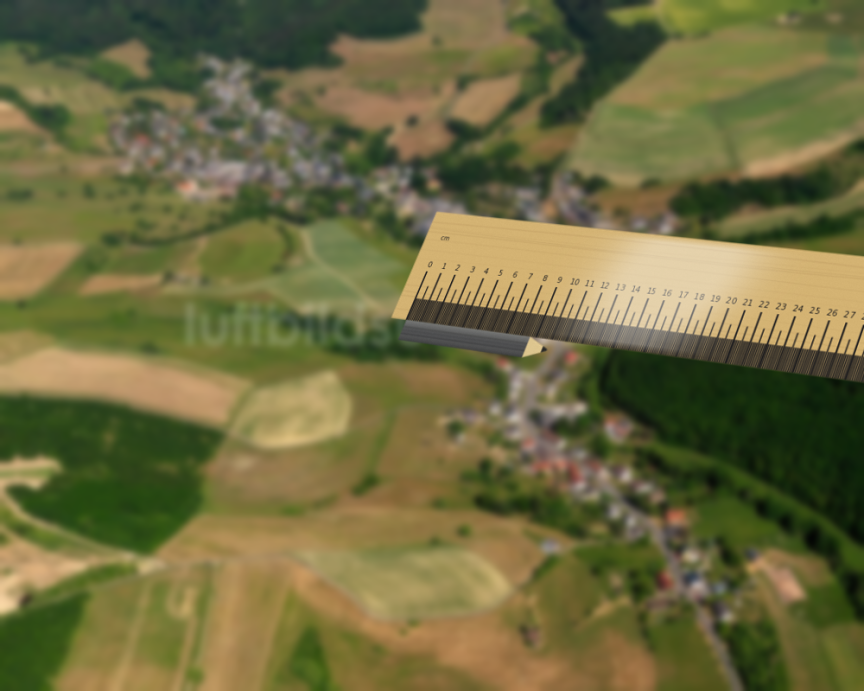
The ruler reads 10 cm
